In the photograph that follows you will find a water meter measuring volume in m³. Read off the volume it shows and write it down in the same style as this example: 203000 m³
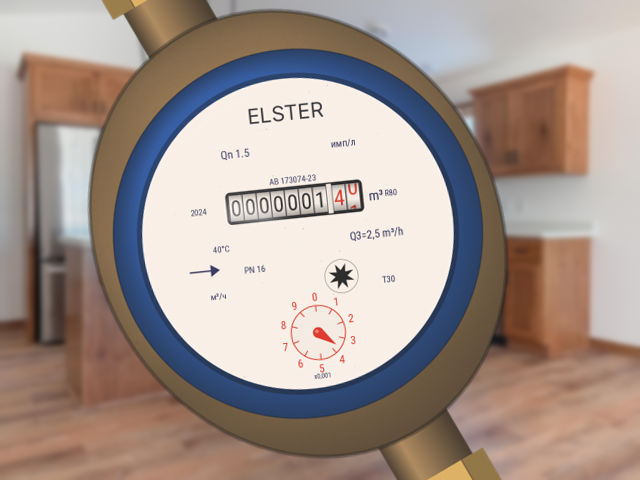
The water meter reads 1.403 m³
